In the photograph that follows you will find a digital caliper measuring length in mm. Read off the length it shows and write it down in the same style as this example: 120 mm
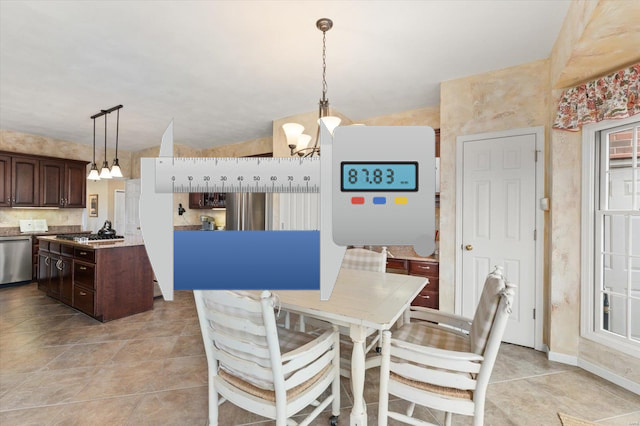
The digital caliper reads 87.83 mm
